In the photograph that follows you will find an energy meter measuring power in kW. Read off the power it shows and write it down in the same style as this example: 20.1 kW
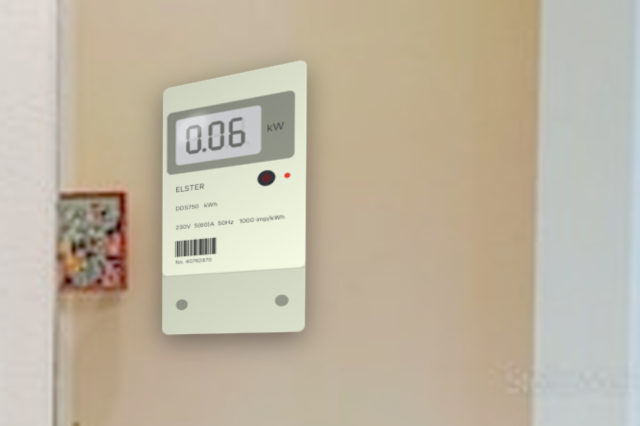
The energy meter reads 0.06 kW
